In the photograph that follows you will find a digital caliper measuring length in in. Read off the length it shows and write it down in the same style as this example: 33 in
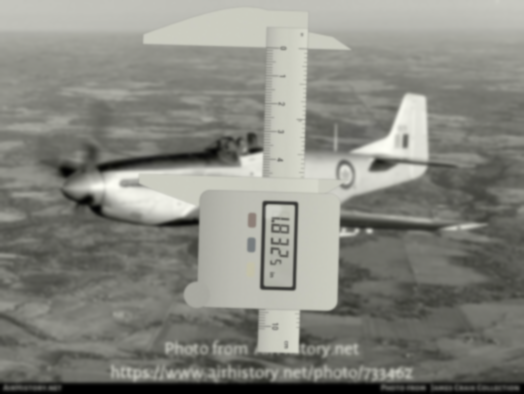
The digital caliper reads 1.8325 in
